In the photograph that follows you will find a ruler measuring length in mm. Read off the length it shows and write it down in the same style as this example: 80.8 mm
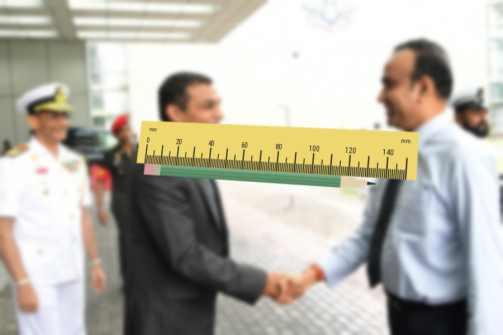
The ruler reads 135 mm
